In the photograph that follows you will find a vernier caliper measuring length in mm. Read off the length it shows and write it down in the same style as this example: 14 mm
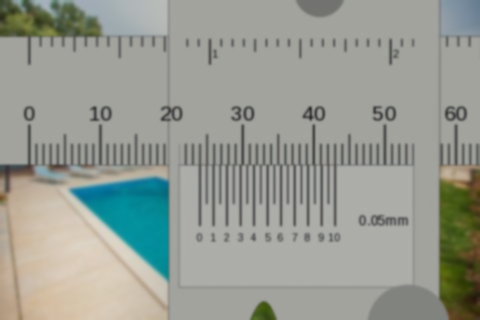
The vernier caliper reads 24.0 mm
